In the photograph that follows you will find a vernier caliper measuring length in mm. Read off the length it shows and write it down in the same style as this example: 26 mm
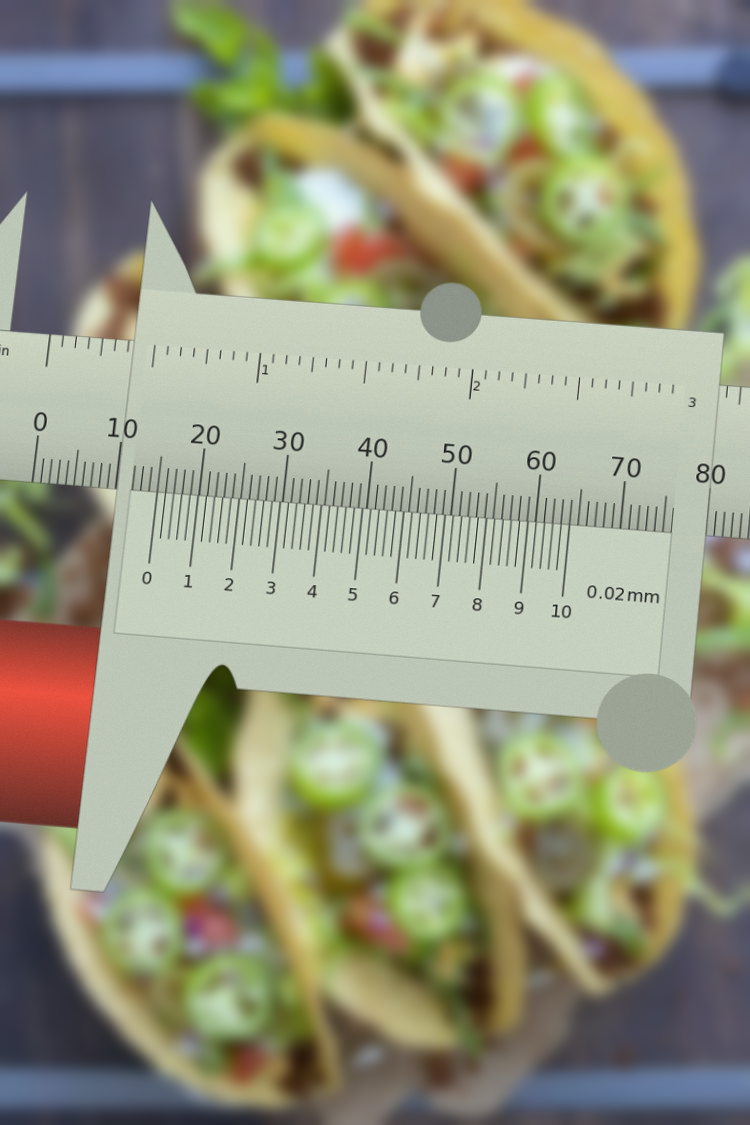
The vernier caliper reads 15.0 mm
